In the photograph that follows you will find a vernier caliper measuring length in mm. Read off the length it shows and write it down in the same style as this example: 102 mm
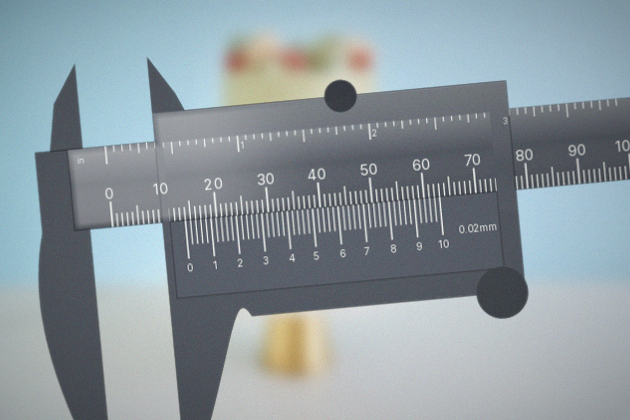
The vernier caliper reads 14.0 mm
